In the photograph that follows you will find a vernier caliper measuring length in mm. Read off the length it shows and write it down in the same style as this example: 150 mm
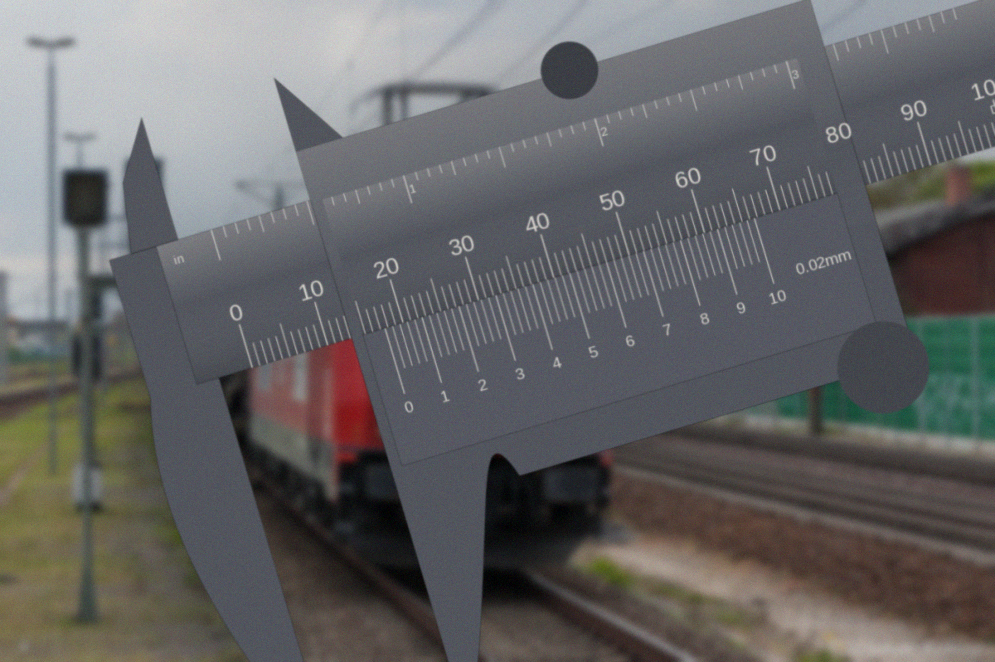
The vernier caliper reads 17.6 mm
